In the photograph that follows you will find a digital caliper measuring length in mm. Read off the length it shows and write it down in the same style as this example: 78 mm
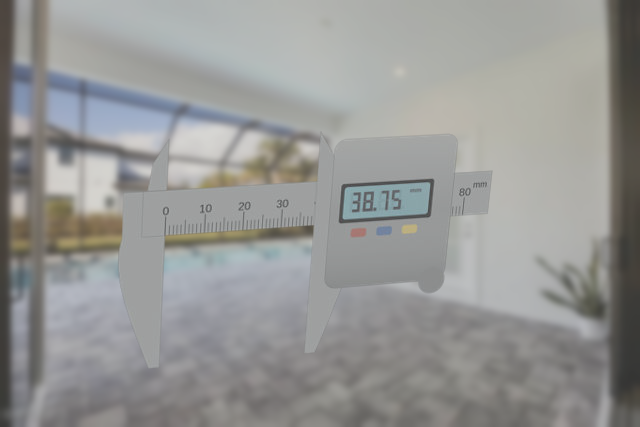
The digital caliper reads 38.75 mm
